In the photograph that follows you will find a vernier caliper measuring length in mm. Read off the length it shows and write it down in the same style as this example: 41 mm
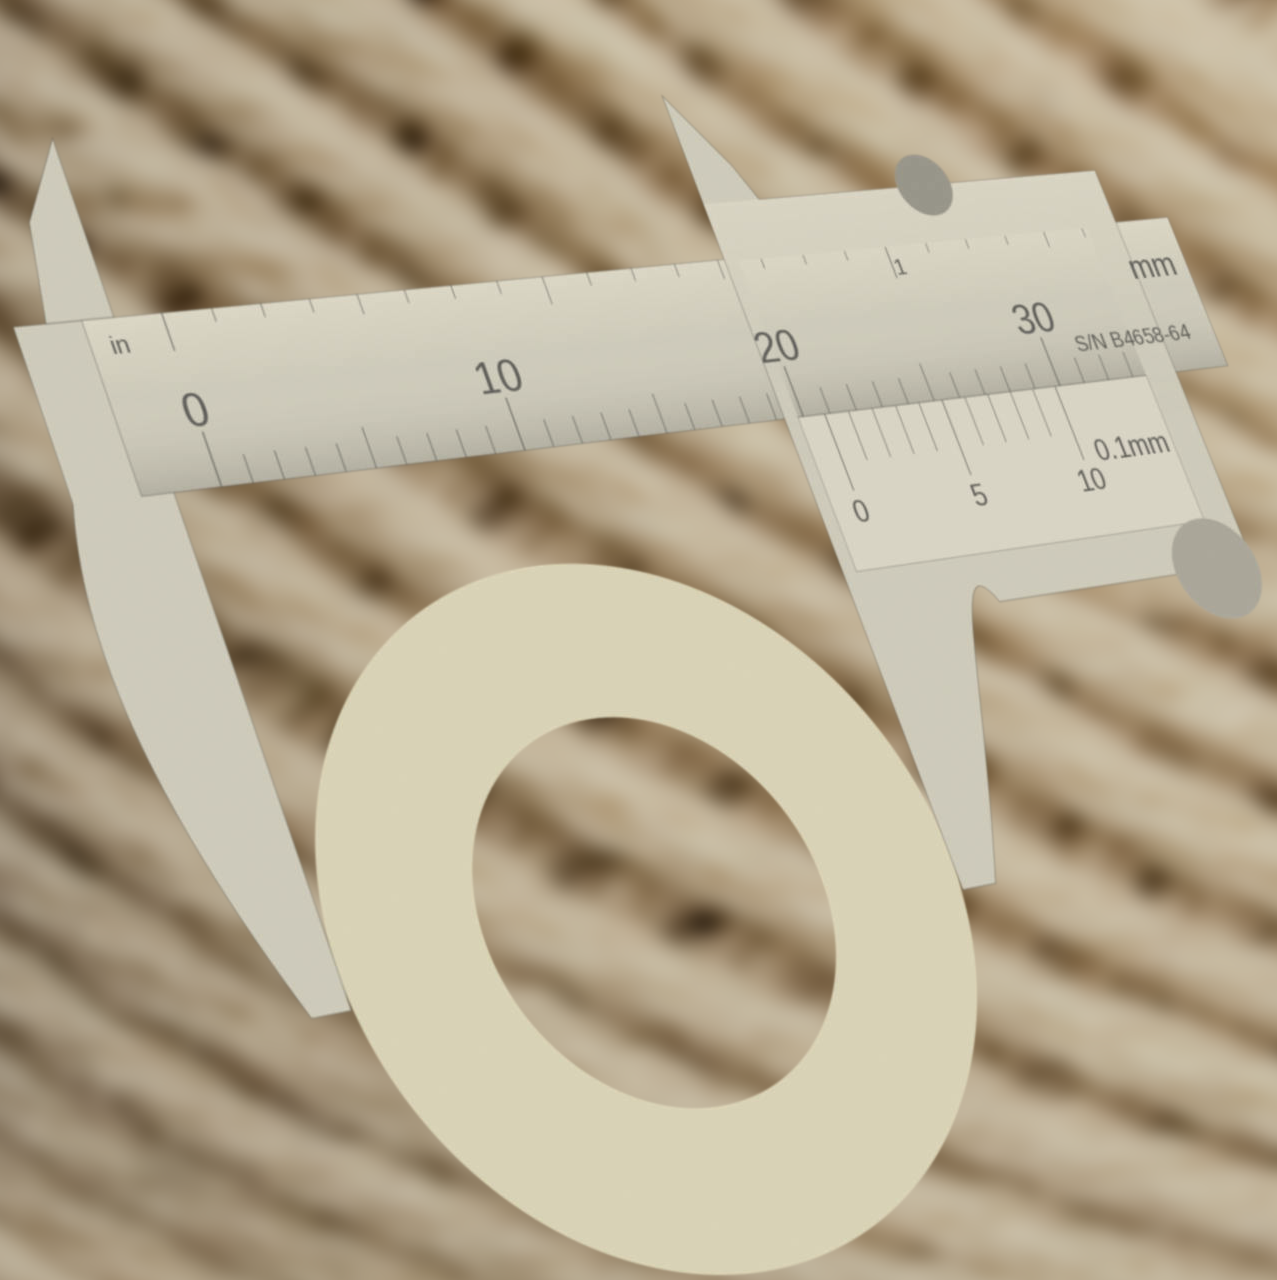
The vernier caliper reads 20.8 mm
